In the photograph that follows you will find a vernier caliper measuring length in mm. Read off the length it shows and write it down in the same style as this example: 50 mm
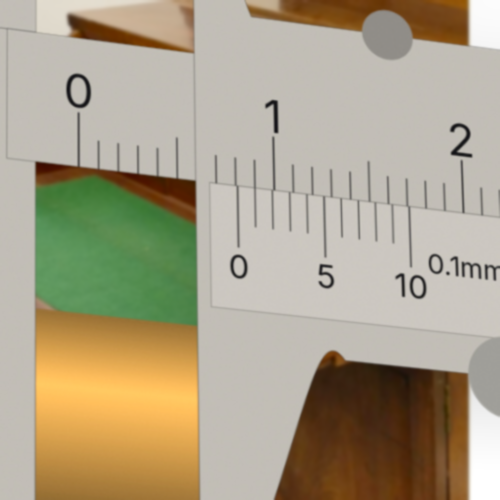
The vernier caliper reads 8.1 mm
